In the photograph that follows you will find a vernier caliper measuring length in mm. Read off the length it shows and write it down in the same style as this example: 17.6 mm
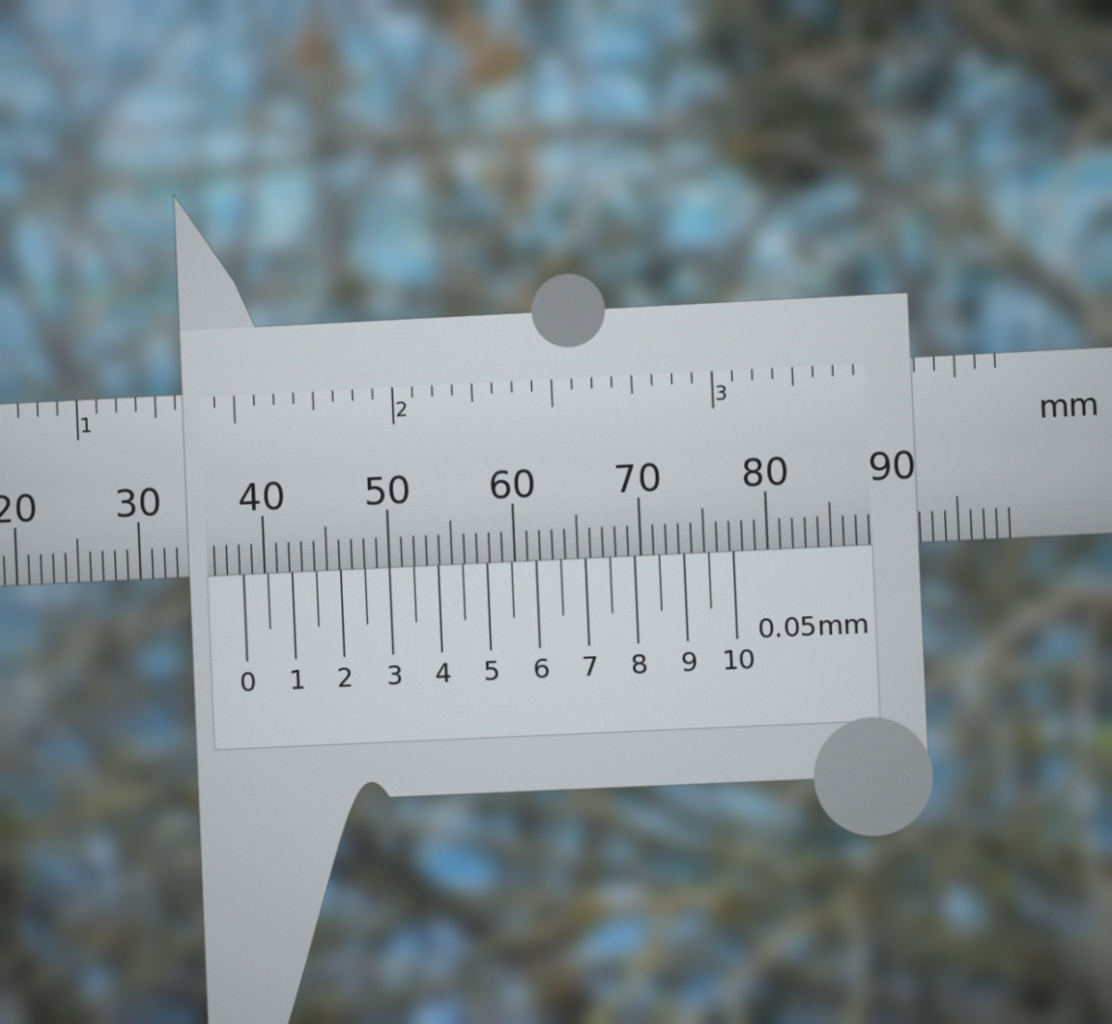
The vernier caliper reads 38.3 mm
